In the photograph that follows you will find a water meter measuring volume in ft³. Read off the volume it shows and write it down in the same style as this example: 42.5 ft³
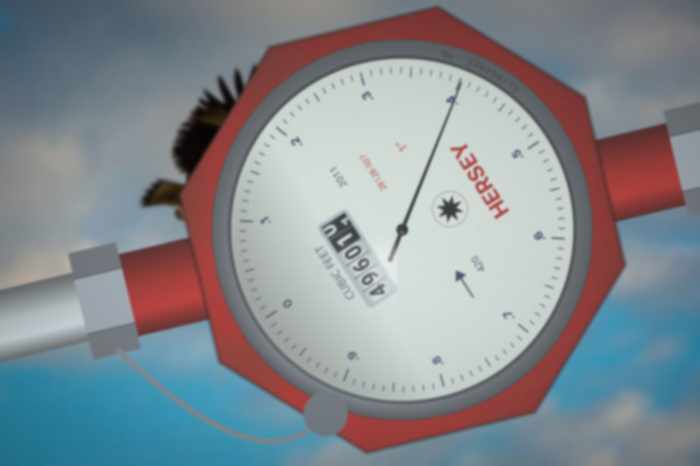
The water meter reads 496010.40 ft³
